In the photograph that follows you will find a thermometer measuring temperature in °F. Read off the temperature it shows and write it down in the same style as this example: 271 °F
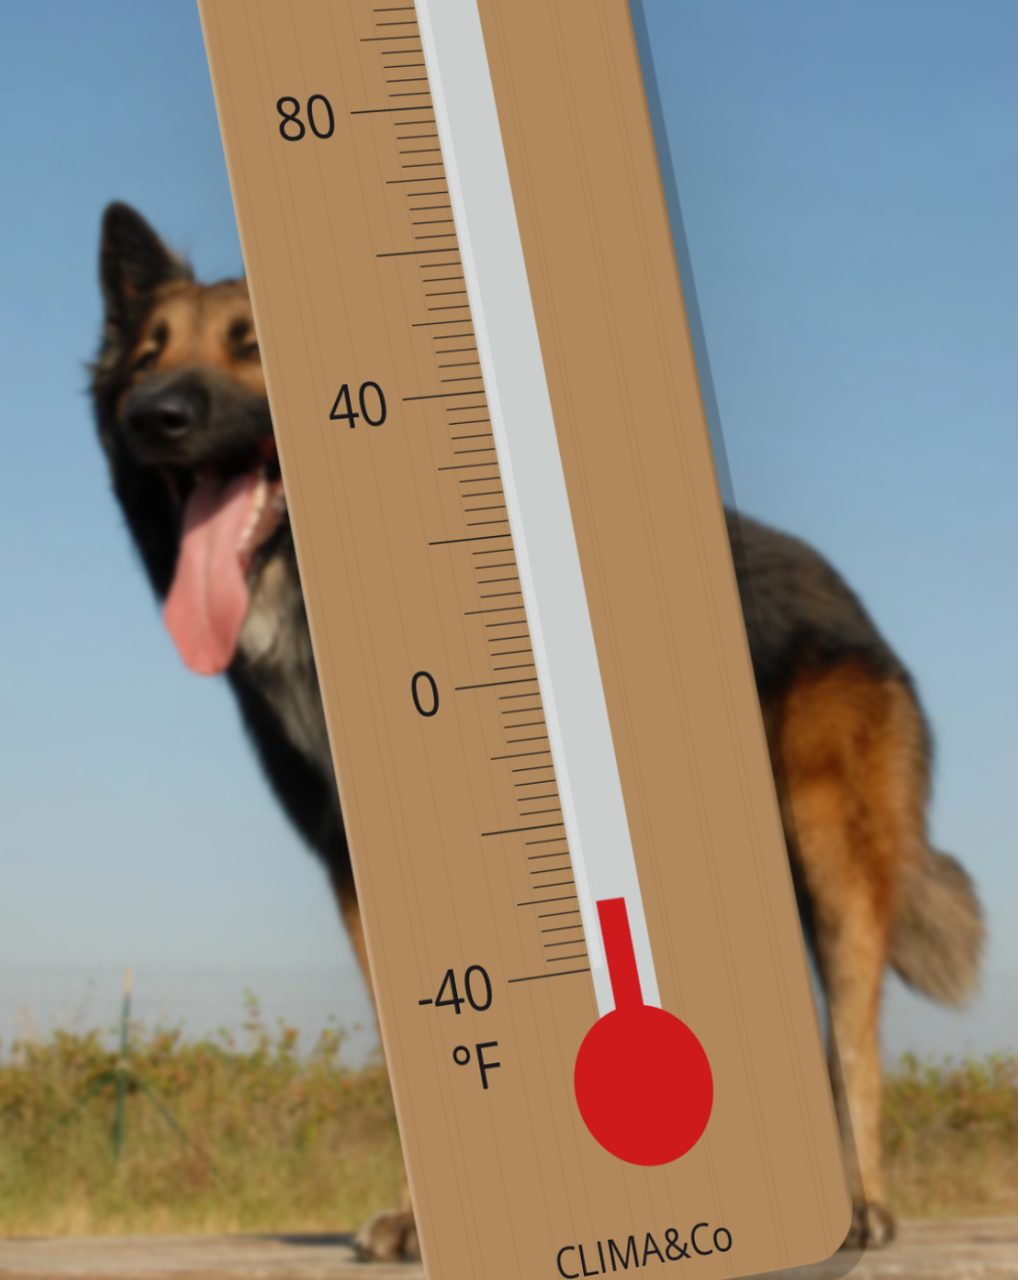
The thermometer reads -31 °F
